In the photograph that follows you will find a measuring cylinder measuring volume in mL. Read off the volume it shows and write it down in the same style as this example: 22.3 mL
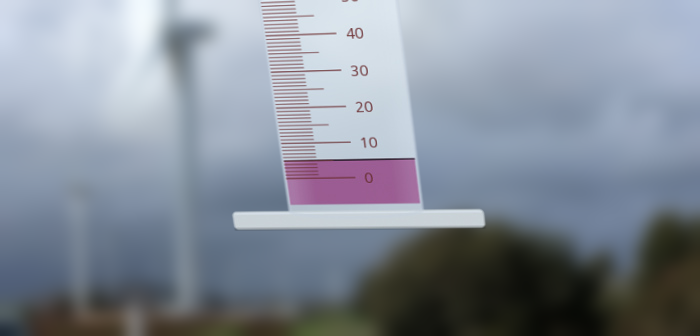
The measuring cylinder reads 5 mL
